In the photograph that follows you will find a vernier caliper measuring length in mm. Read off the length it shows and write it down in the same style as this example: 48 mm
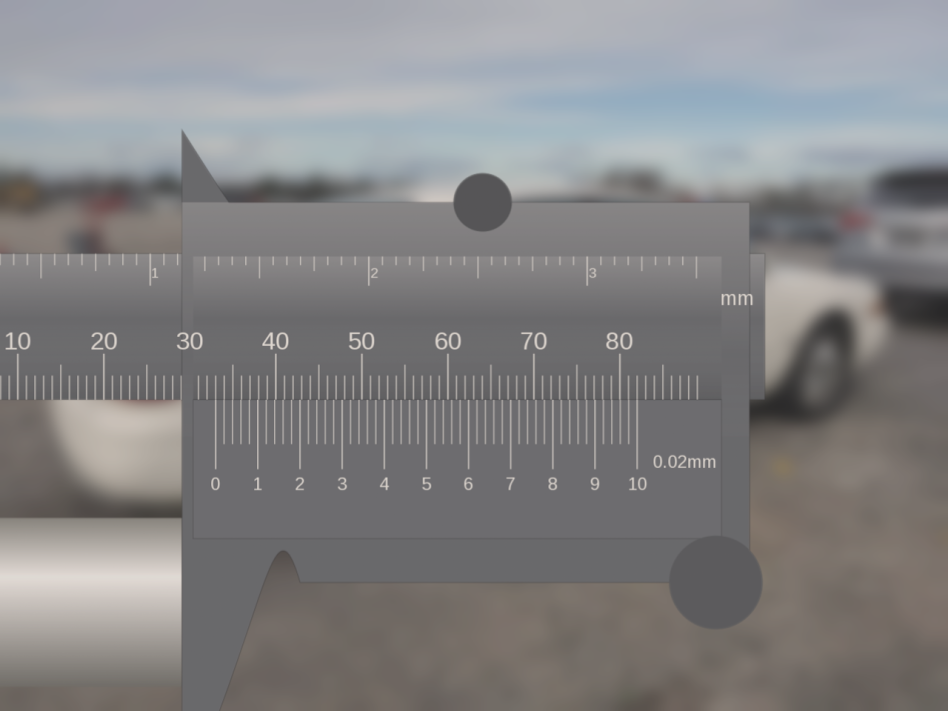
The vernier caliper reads 33.0 mm
